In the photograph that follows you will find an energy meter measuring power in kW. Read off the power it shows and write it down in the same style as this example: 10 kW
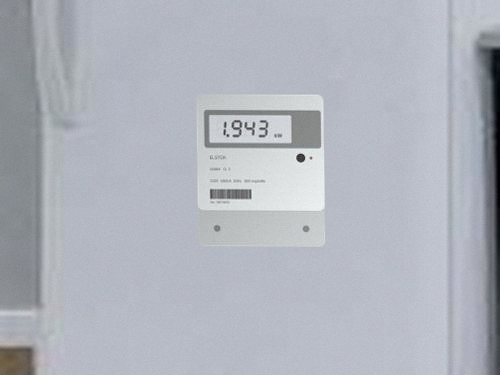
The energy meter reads 1.943 kW
